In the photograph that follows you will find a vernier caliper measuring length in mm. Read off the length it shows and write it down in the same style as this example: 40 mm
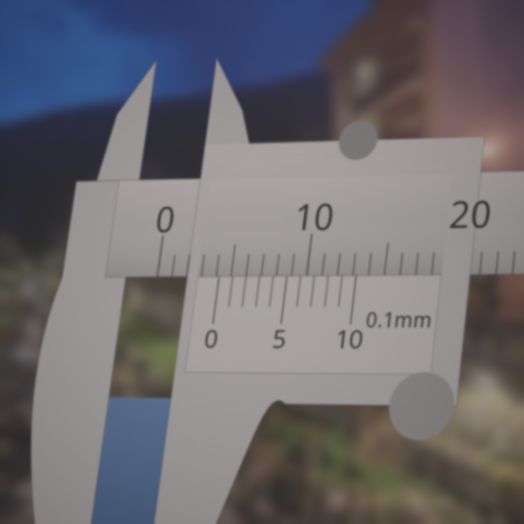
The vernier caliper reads 4.2 mm
